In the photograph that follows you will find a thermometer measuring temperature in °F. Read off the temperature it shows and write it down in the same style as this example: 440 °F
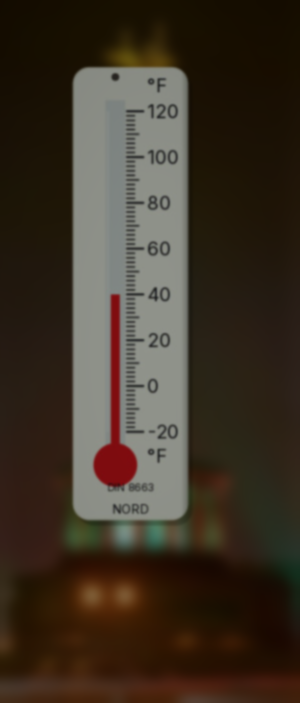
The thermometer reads 40 °F
